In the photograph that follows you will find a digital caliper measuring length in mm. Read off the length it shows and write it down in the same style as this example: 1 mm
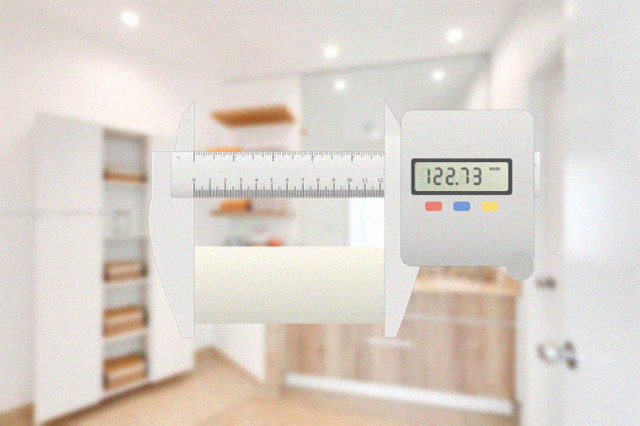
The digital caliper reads 122.73 mm
